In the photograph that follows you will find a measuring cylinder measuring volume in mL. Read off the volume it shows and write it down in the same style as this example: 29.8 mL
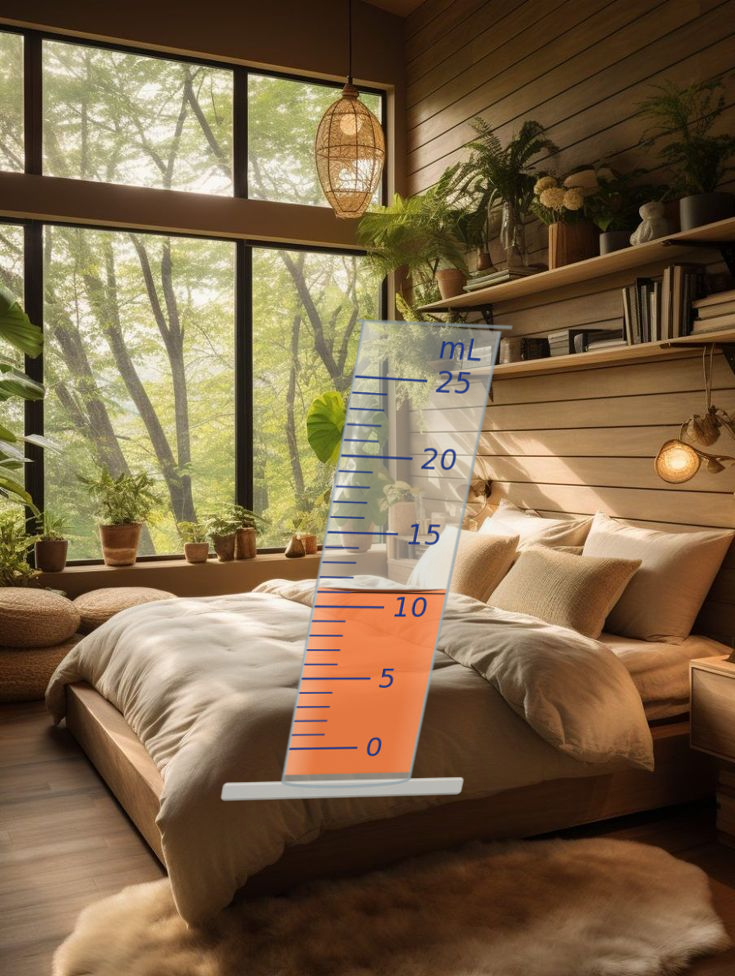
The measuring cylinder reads 11 mL
